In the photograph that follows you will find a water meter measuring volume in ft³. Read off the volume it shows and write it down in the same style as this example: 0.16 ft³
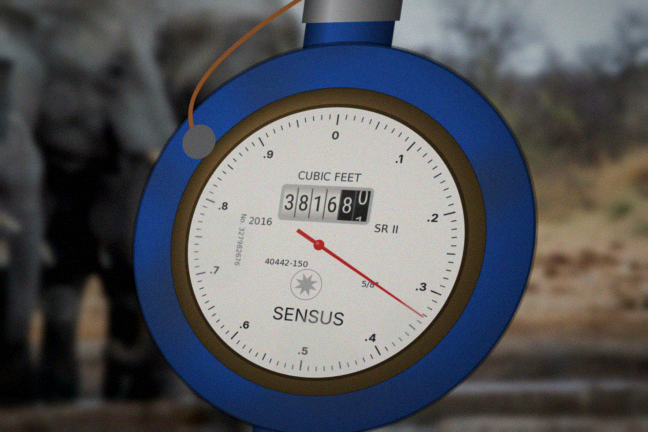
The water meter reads 381680.33 ft³
